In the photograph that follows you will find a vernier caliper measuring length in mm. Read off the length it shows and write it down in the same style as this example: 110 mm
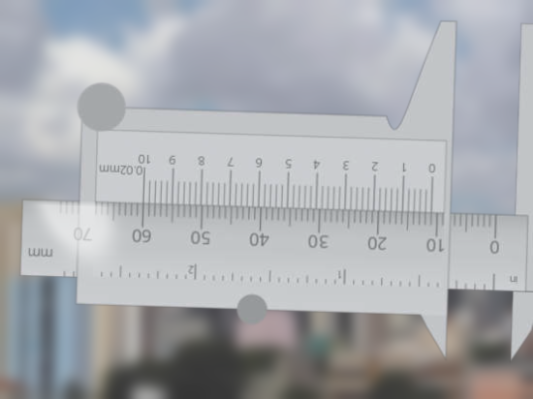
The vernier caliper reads 11.0 mm
